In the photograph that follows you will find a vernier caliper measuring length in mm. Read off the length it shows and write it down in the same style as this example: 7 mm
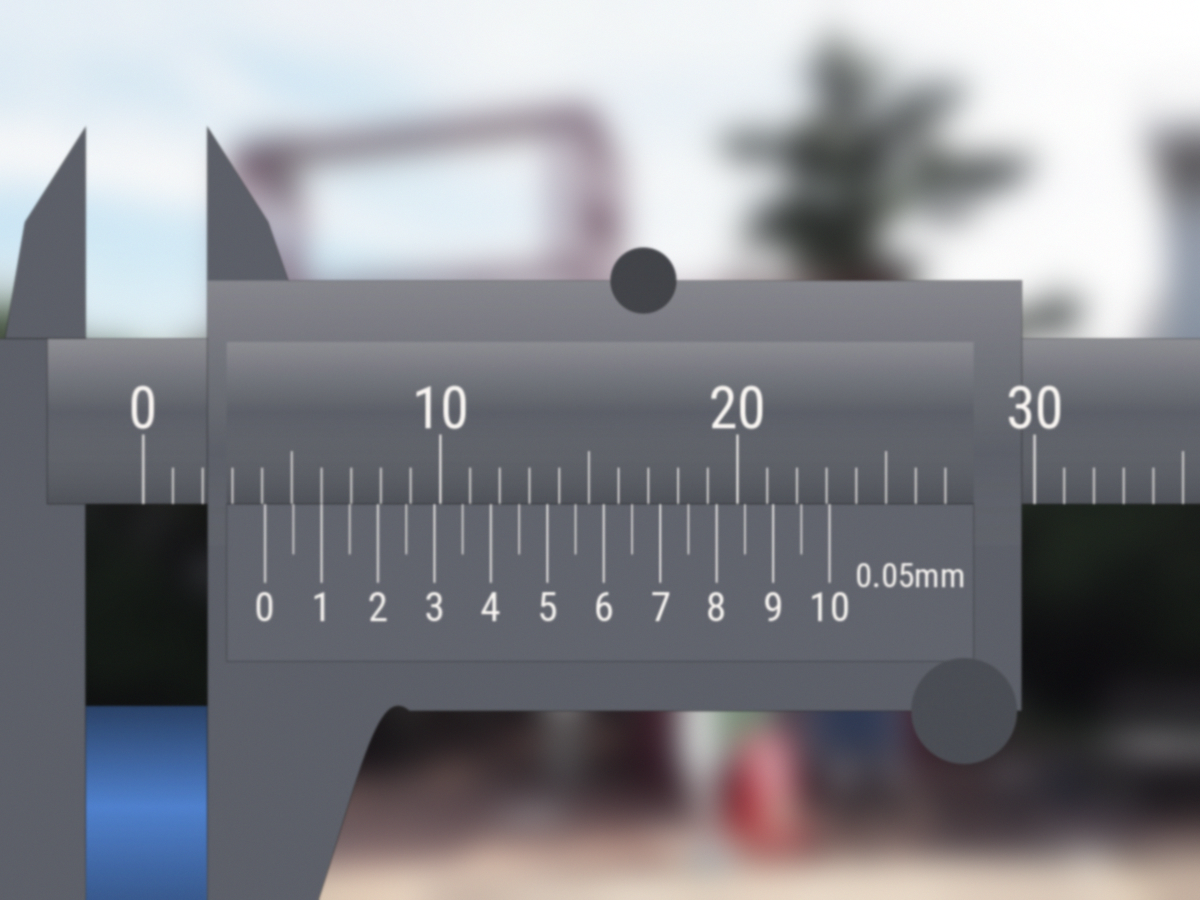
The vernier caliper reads 4.1 mm
